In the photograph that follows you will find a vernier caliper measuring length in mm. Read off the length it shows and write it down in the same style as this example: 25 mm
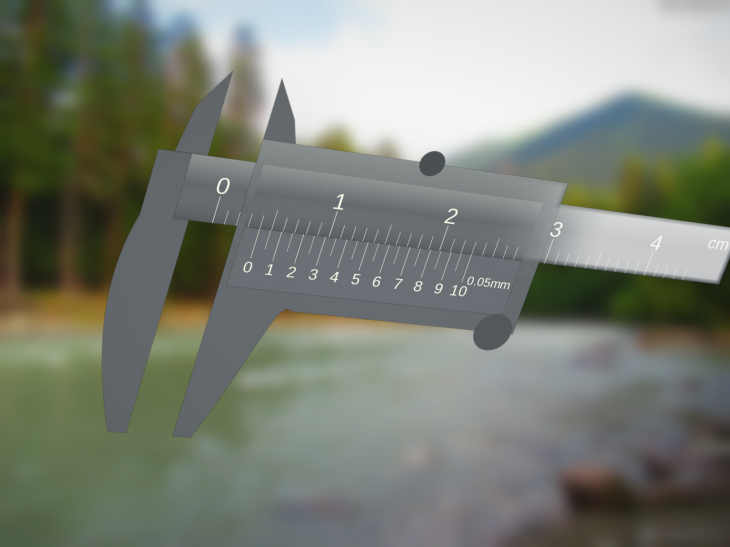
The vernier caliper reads 4.0 mm
